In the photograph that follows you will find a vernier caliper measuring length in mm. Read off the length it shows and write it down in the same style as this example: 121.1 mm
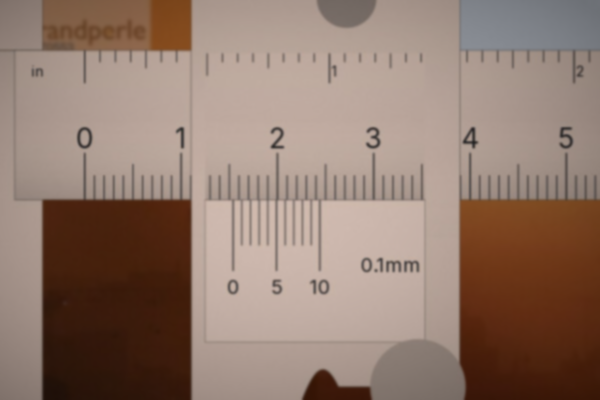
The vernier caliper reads 15.4 mm
